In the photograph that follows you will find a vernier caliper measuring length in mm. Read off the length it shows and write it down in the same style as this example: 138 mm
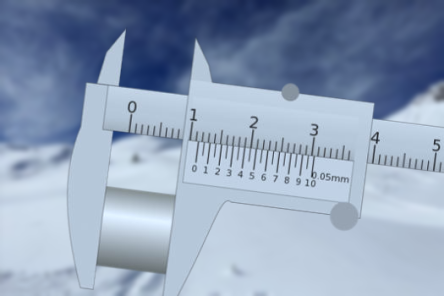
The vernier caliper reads 11.4 mm
